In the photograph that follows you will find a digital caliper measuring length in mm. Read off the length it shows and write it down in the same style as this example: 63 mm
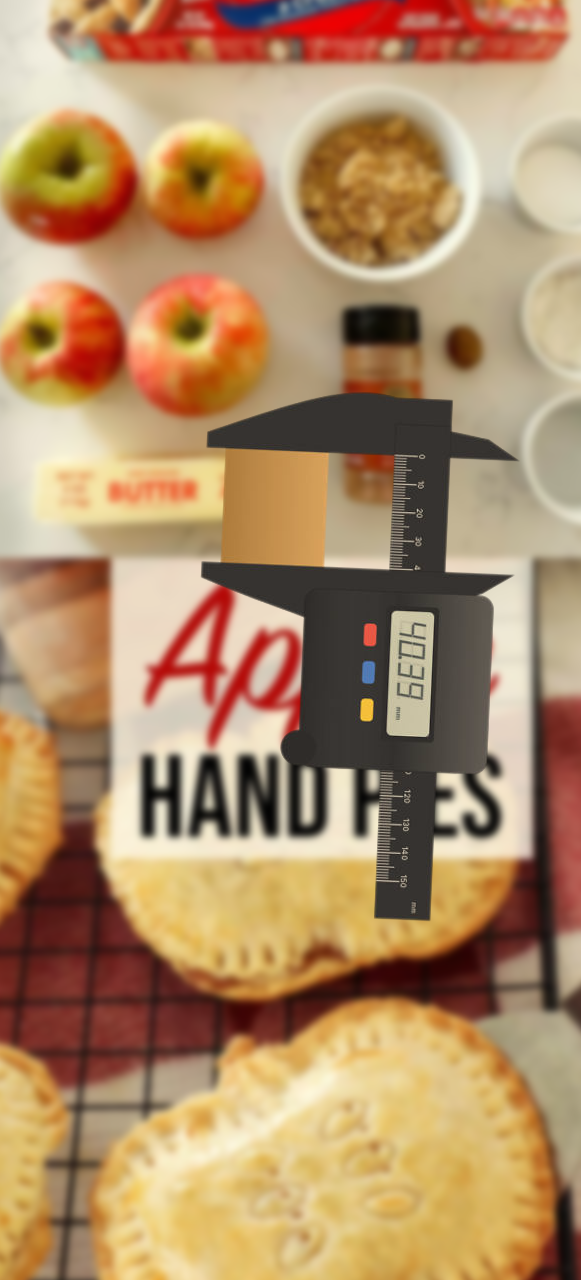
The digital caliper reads 40.39 mm
